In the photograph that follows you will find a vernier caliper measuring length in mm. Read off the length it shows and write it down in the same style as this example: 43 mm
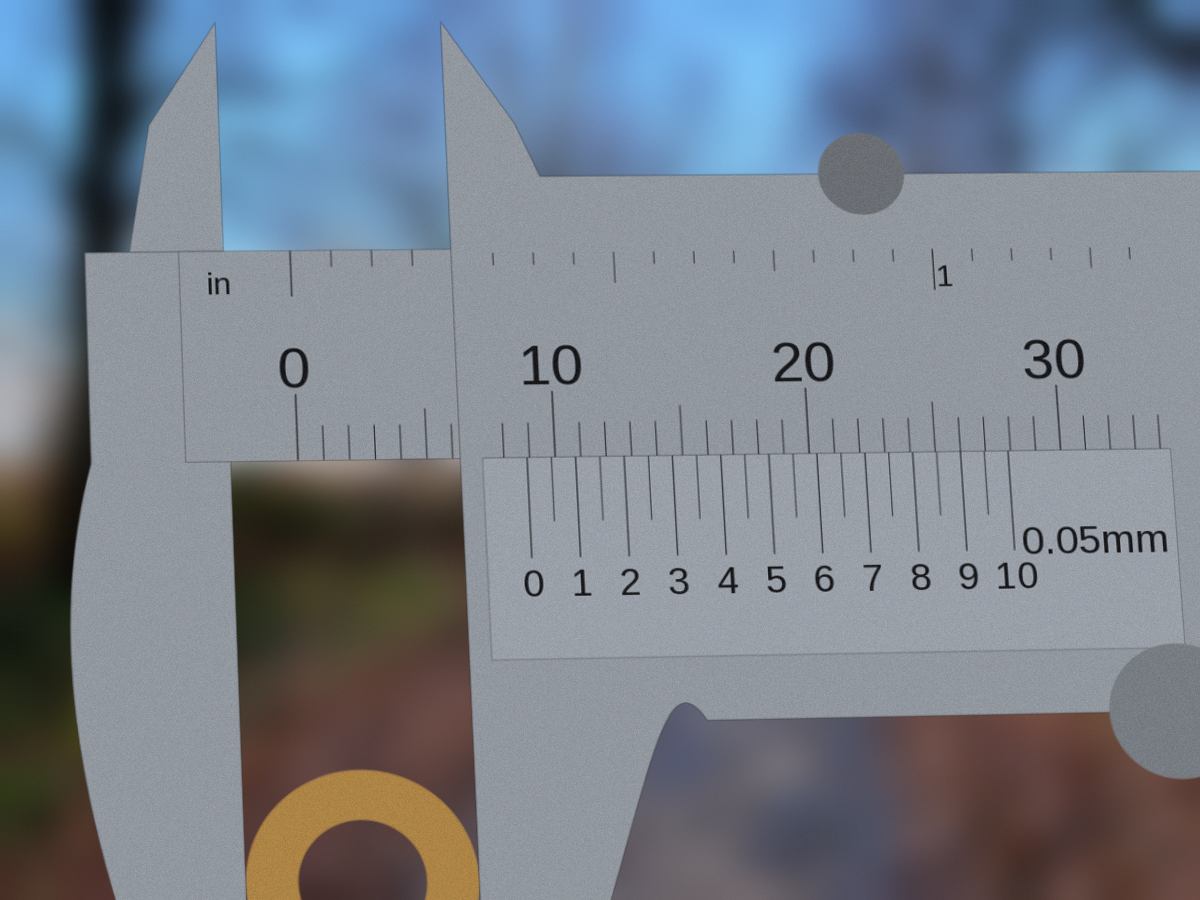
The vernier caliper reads 8.90 mm
